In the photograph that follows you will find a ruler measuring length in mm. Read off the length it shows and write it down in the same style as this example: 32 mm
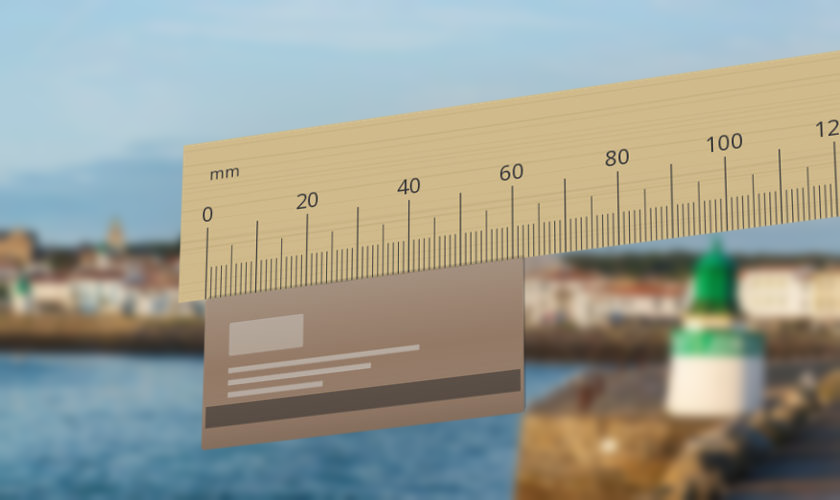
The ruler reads 62 mm
